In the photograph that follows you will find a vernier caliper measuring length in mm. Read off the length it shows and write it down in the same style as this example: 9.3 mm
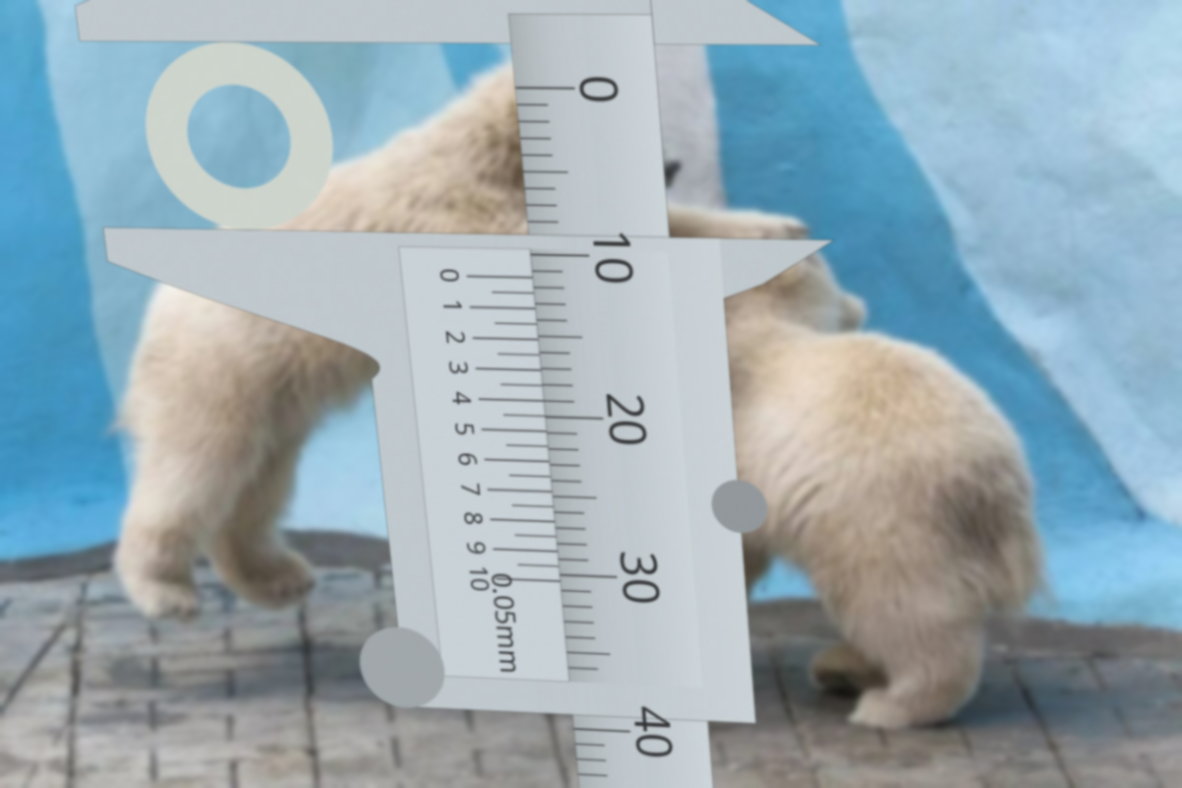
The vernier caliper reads 11.4 mm
